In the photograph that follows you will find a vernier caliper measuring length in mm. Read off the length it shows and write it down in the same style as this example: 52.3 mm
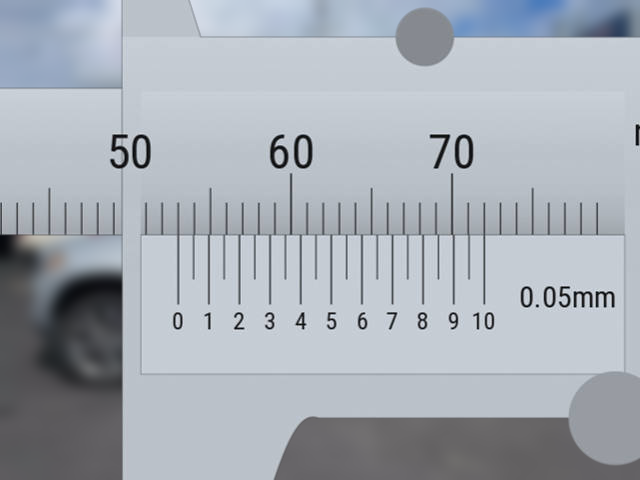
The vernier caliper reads 53.0 mm
